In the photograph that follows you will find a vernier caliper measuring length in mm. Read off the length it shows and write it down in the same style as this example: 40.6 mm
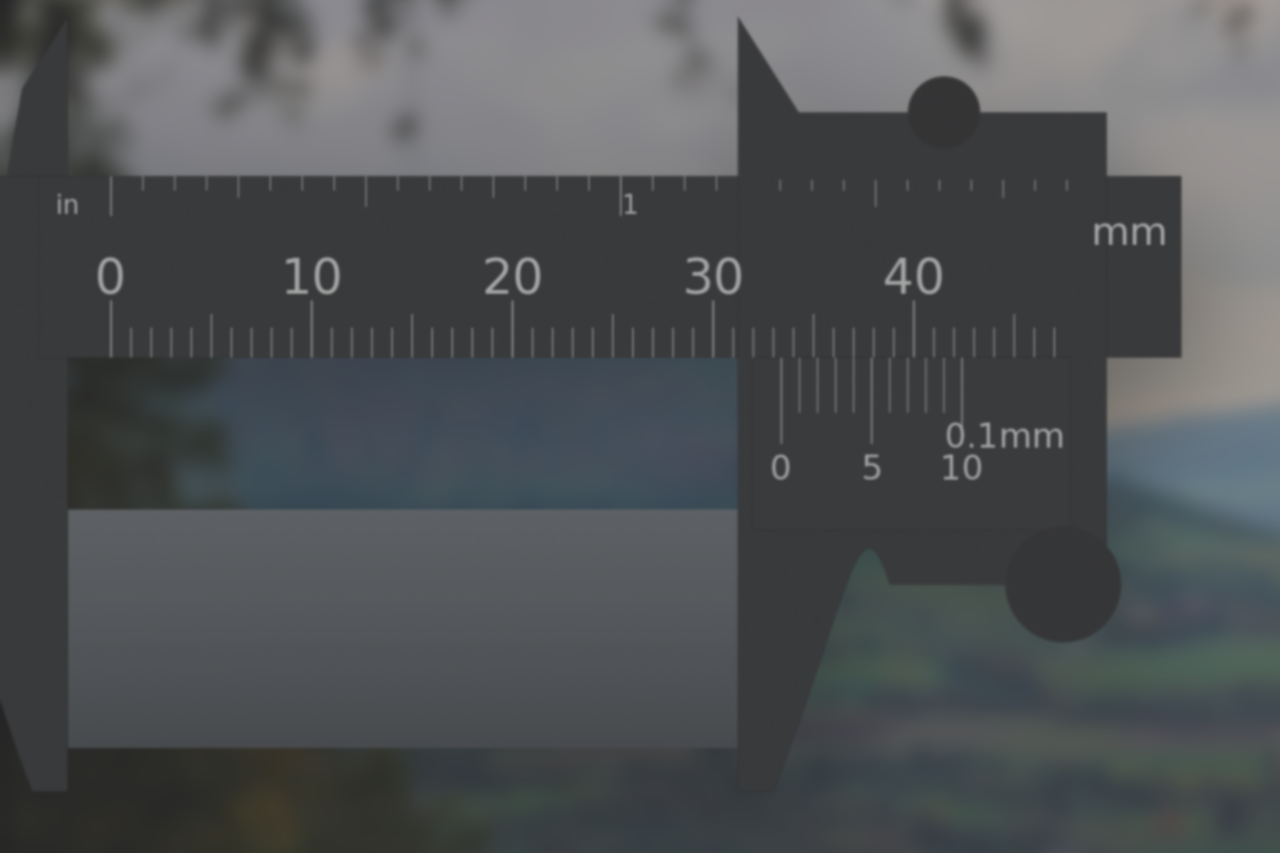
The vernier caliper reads 33.4 mm
